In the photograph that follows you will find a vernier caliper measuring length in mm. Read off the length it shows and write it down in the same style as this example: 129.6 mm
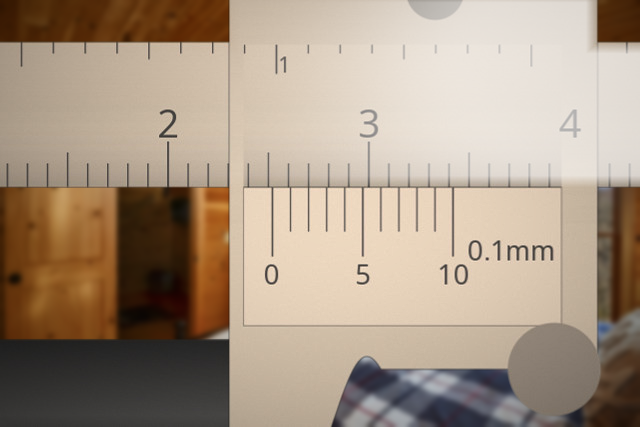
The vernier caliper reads 25.2 mm
